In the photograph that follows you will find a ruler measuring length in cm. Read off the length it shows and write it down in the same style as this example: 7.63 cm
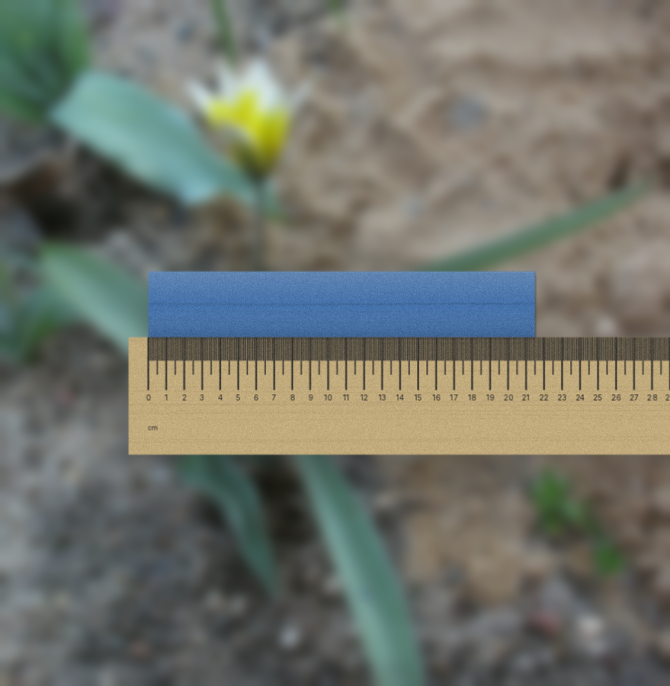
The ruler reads 21.5 cm
